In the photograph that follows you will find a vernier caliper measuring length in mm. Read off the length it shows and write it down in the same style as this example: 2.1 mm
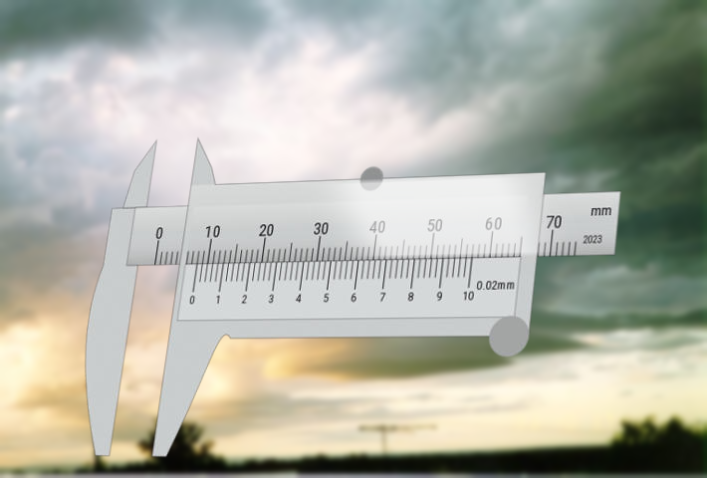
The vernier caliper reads 8.0 mm
